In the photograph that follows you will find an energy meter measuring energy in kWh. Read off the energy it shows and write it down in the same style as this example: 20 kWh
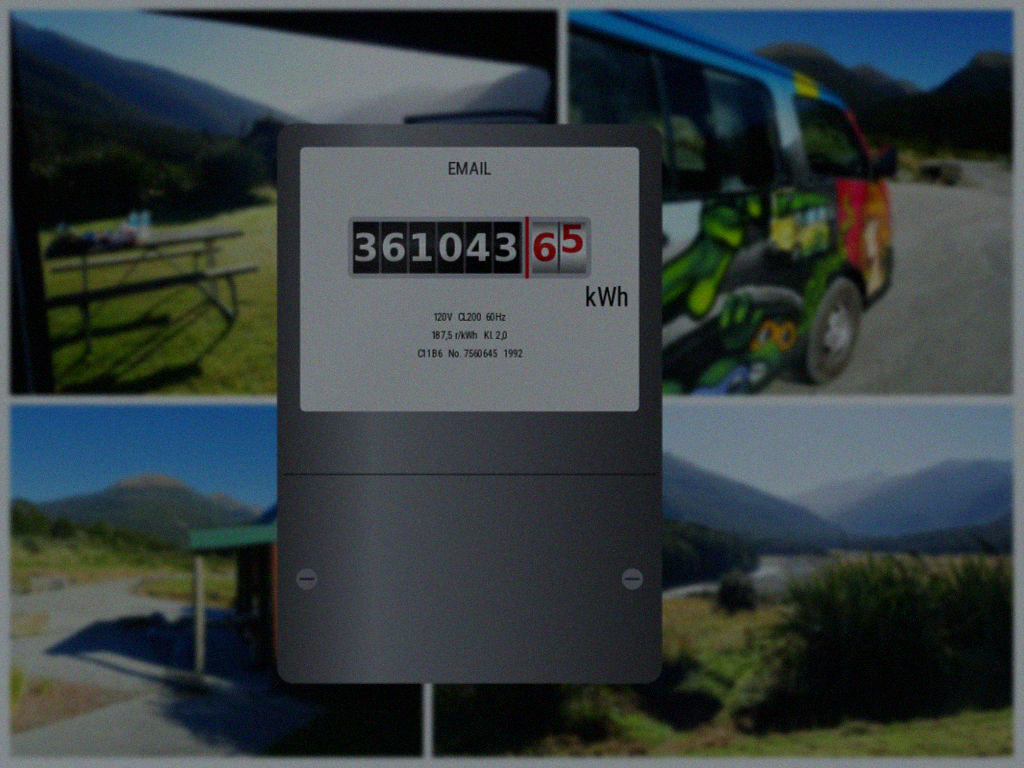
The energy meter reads 361043.65 kWh
